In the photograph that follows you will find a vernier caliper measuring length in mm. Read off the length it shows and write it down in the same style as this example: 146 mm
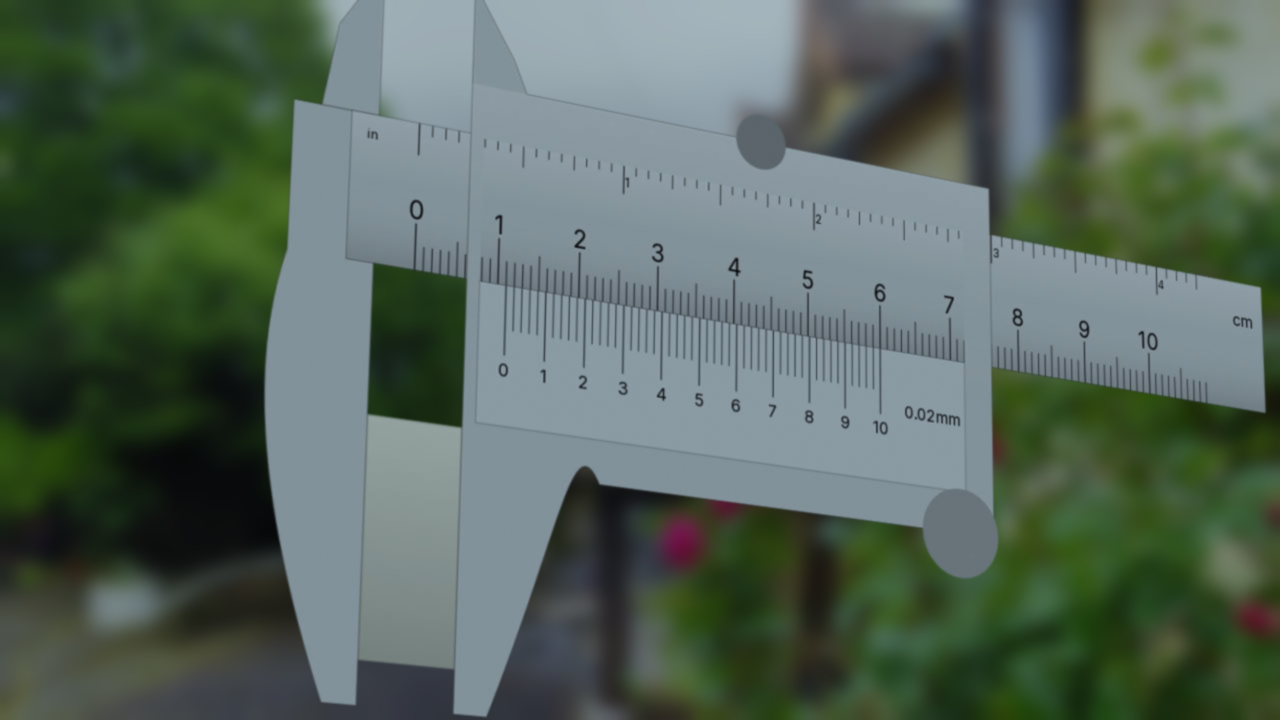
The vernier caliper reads 11.0 mm
